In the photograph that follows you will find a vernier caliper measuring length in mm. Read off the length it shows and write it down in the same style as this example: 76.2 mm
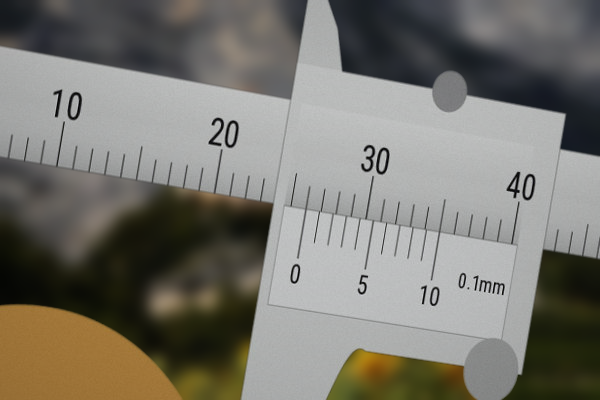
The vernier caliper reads 26.0 mm
